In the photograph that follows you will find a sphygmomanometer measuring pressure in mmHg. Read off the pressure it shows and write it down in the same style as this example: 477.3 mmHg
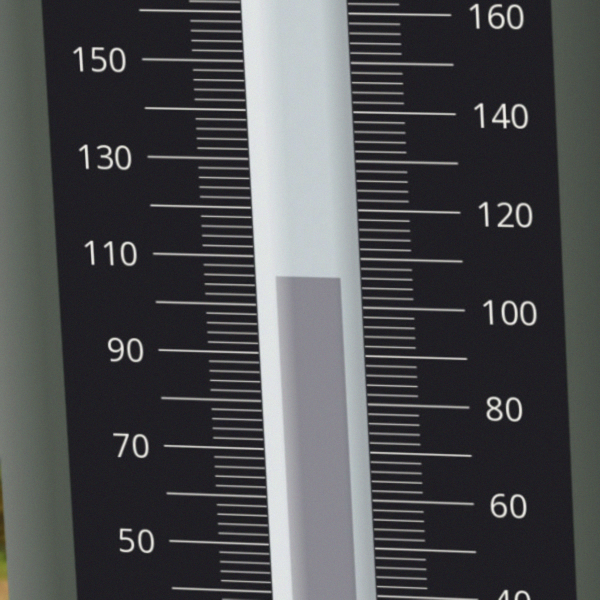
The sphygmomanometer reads 106 mmHg
